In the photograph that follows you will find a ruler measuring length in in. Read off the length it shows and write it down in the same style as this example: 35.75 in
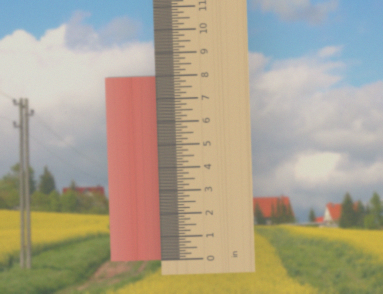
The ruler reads 8 in
